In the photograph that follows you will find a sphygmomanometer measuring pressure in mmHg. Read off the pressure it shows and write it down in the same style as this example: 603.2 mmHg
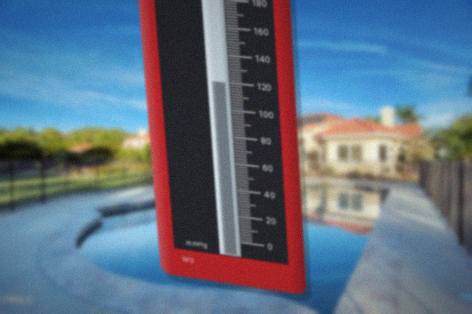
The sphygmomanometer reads 120 mmHg
